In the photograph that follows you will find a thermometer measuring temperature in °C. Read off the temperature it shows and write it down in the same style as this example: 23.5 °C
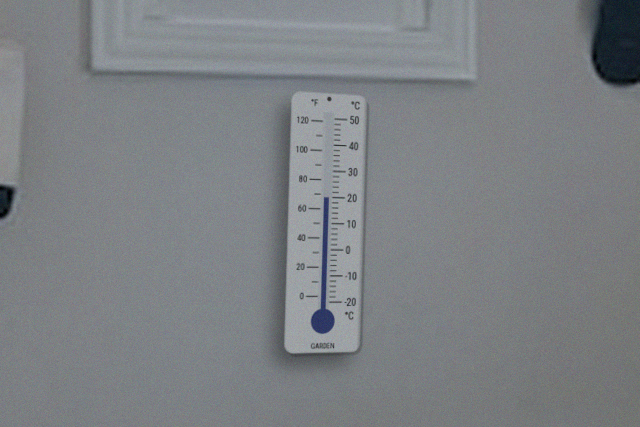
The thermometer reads 20 °C
